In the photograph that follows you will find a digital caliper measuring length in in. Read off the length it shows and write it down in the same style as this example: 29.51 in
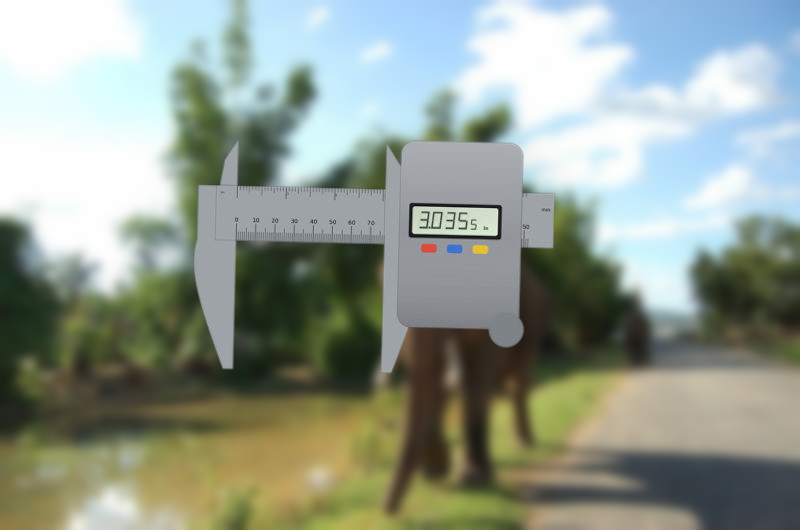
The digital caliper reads 3.0355 in
